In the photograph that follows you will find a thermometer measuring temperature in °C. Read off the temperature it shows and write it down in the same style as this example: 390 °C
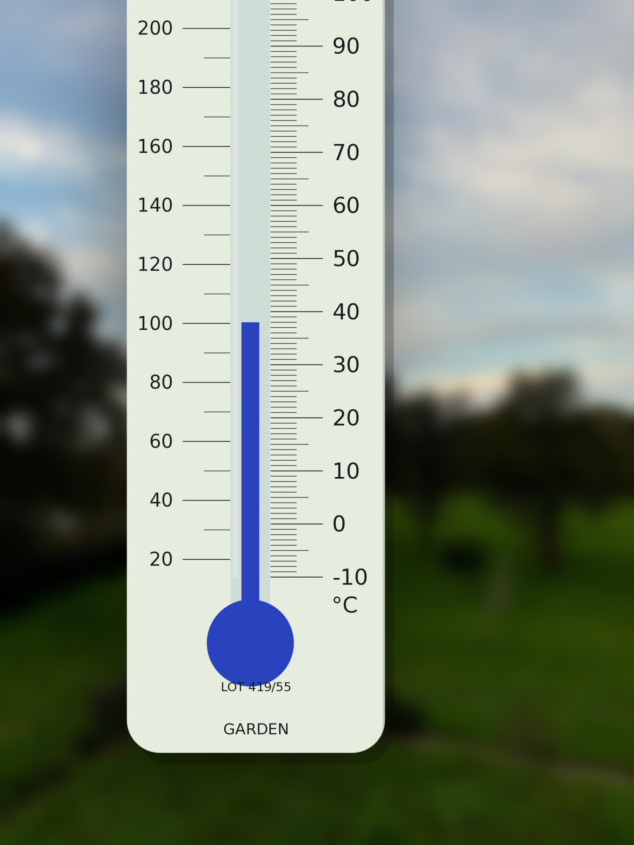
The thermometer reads 38 °C
